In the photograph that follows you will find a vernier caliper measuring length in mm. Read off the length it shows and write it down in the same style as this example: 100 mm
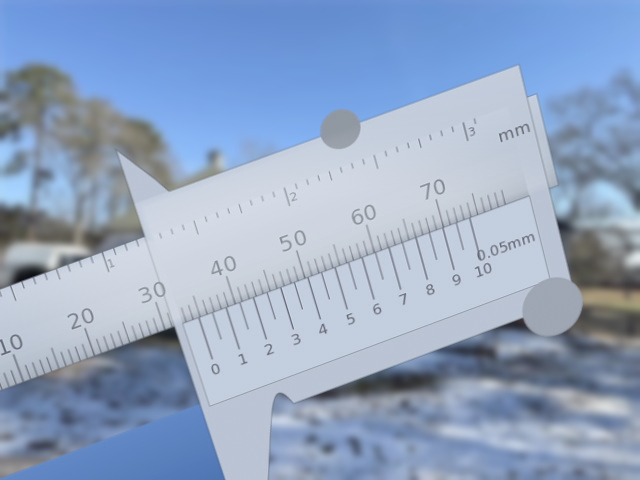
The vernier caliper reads 34.8 mm
